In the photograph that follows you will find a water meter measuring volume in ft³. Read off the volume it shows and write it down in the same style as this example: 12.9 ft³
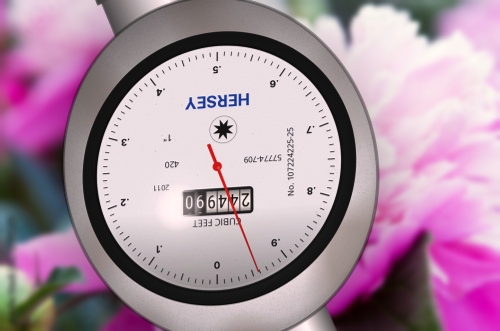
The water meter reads 244989.94 ft³
